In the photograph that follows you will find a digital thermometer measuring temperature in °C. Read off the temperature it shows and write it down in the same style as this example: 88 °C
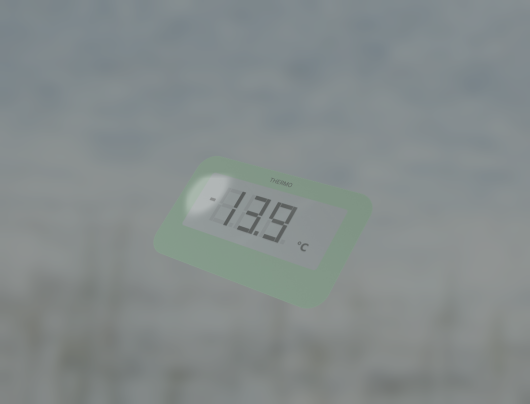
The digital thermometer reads -13.9 °C
